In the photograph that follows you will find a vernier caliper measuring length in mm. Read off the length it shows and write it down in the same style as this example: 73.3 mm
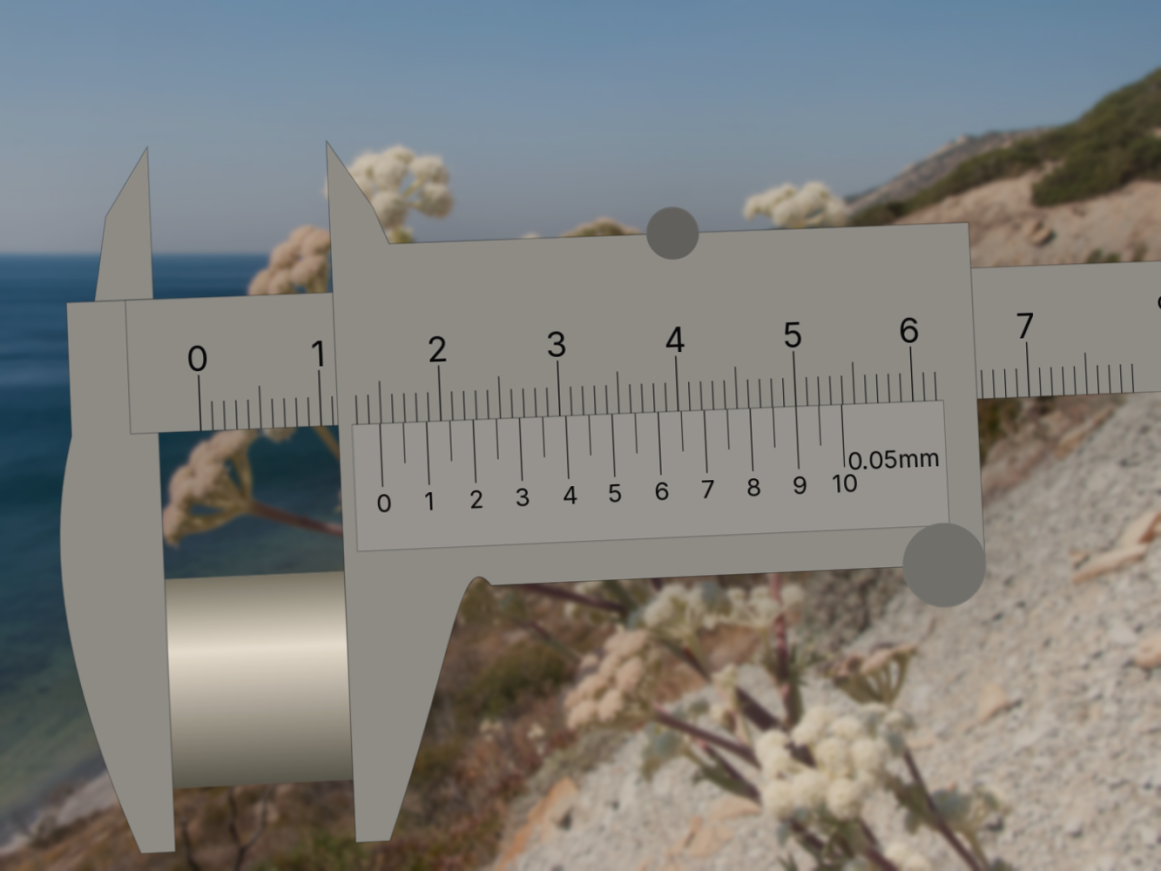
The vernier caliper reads 14.9 mm
